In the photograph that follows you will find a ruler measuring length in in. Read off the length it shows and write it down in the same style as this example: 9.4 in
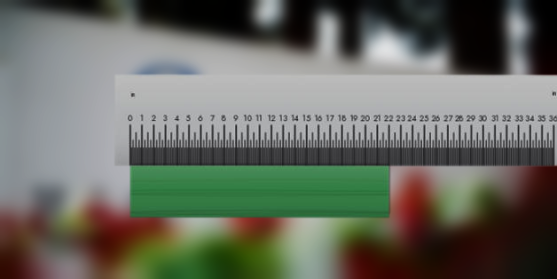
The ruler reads 22 in
